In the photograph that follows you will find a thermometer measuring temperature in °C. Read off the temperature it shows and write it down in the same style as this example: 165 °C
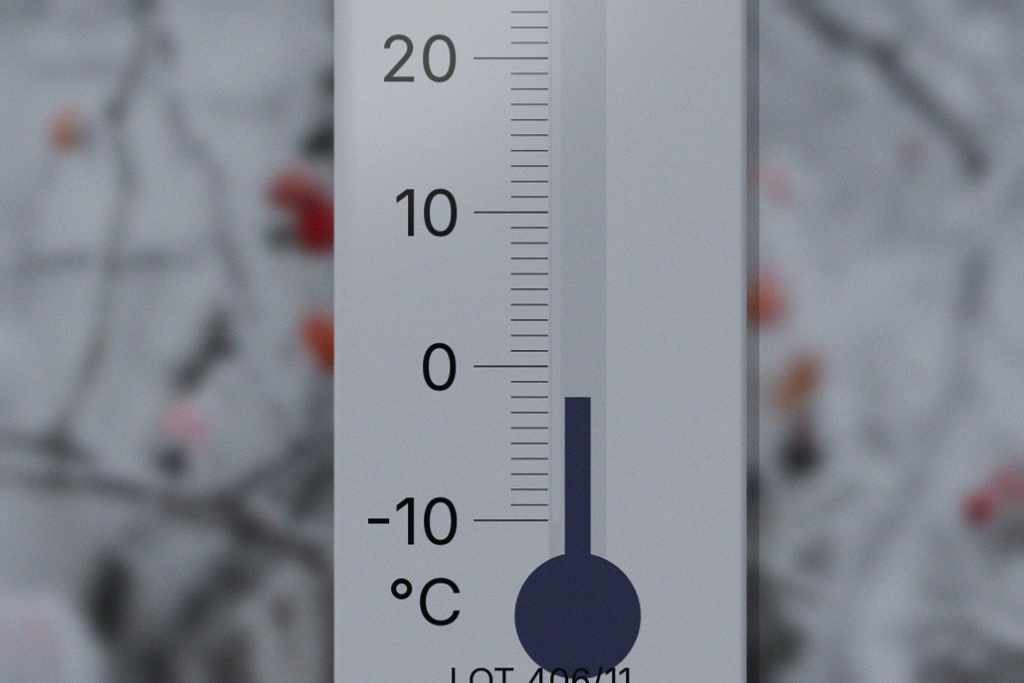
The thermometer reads -2 °C
